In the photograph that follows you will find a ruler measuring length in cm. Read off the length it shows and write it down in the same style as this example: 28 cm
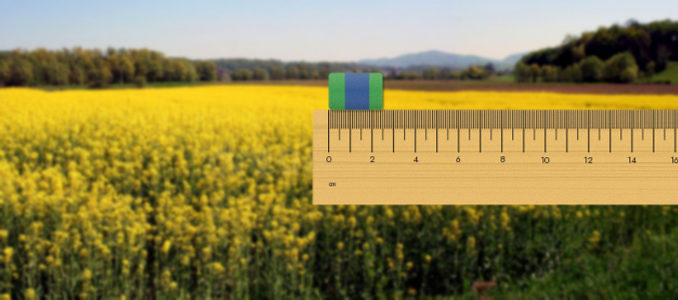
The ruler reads 2.5 cm
